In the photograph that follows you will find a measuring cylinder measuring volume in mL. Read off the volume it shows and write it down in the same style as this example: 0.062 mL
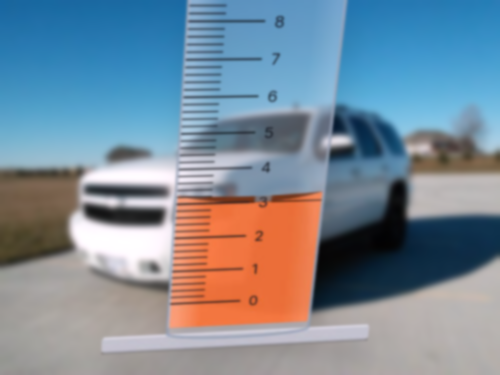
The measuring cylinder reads 3 mL
